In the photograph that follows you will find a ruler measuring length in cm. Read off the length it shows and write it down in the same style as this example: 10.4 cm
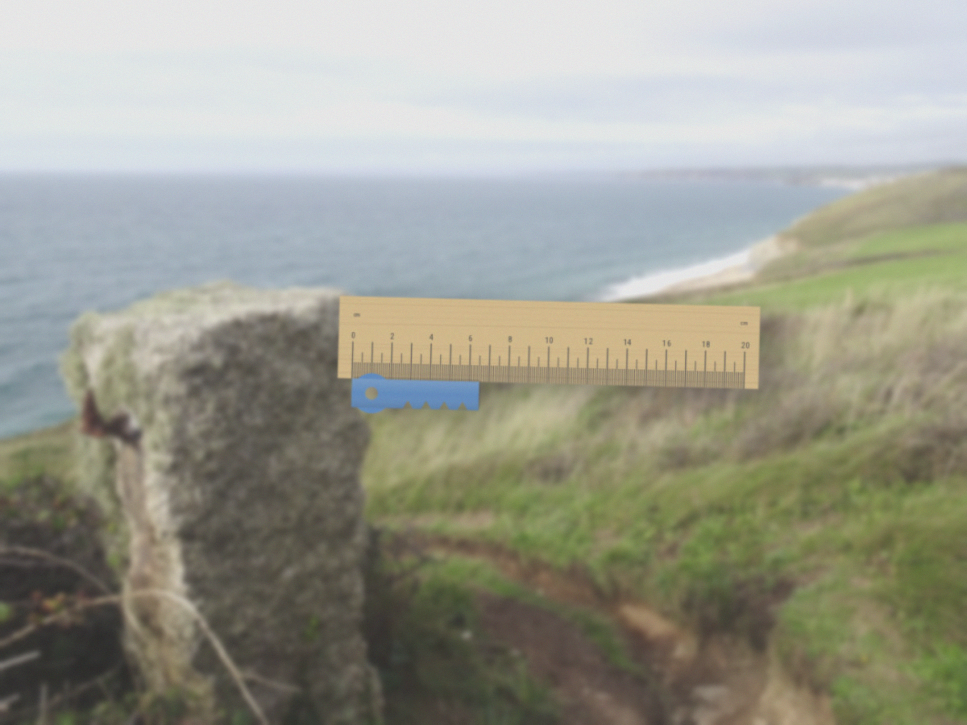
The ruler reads 6.5 cm
